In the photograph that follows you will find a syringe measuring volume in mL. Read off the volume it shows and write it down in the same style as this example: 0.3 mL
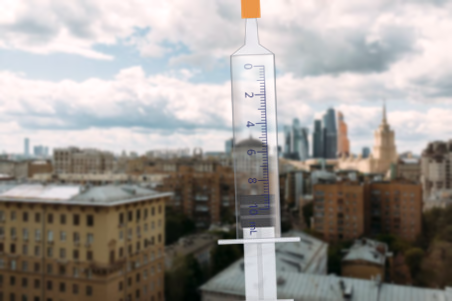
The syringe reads 9 mL
